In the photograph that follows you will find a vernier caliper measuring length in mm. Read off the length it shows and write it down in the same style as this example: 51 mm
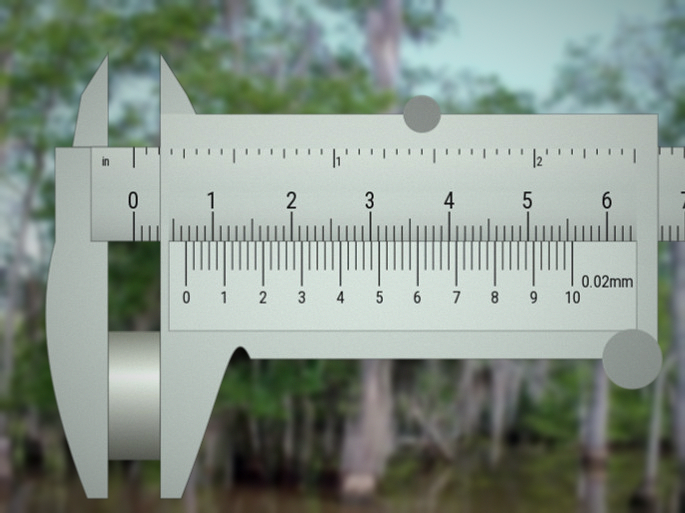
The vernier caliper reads 6.6 mm
